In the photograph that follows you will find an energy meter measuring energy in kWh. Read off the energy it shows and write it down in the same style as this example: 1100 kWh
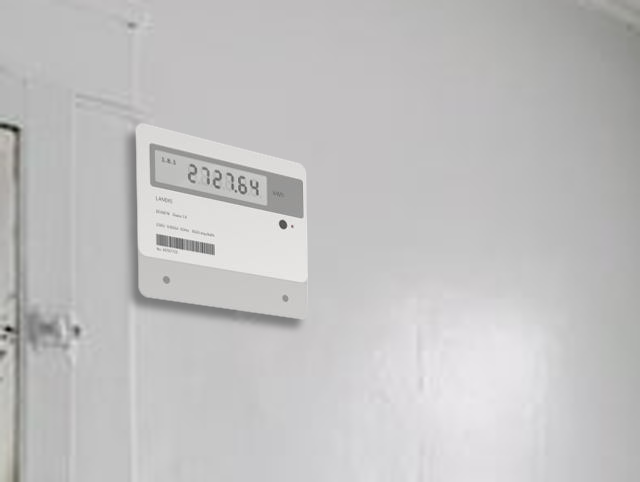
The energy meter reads 2727.64 kWh
